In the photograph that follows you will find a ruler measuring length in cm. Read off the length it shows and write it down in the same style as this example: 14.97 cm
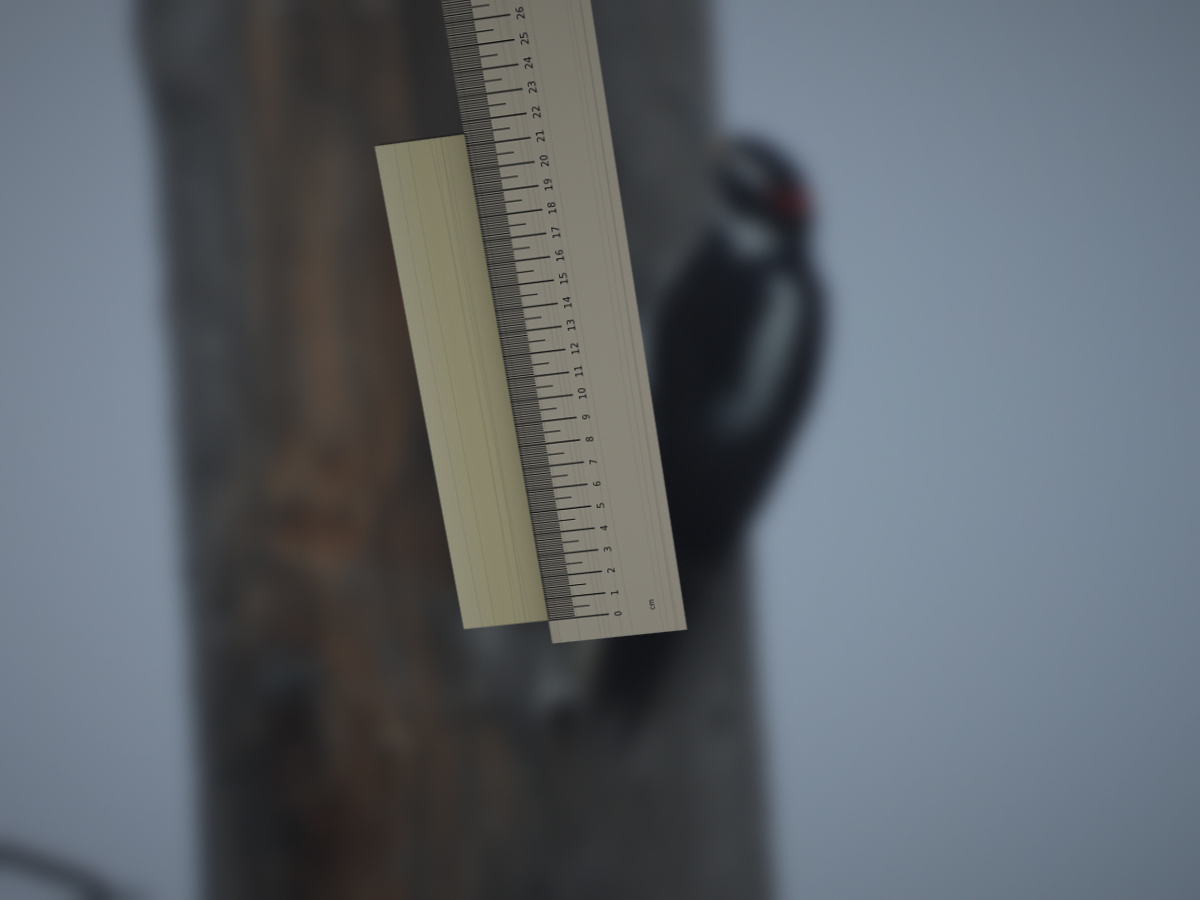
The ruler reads 21.5 cm
